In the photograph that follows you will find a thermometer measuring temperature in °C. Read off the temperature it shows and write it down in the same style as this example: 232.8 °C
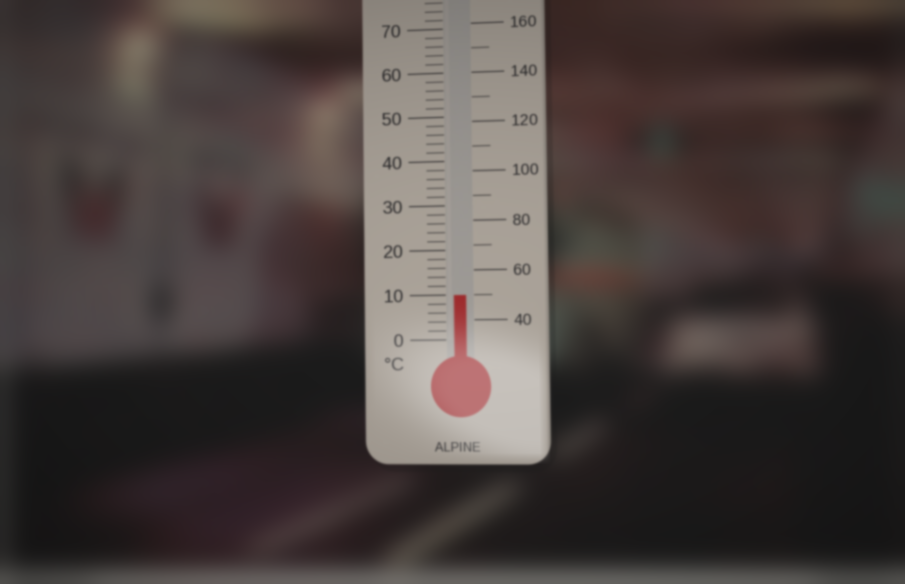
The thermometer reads 10 °C
